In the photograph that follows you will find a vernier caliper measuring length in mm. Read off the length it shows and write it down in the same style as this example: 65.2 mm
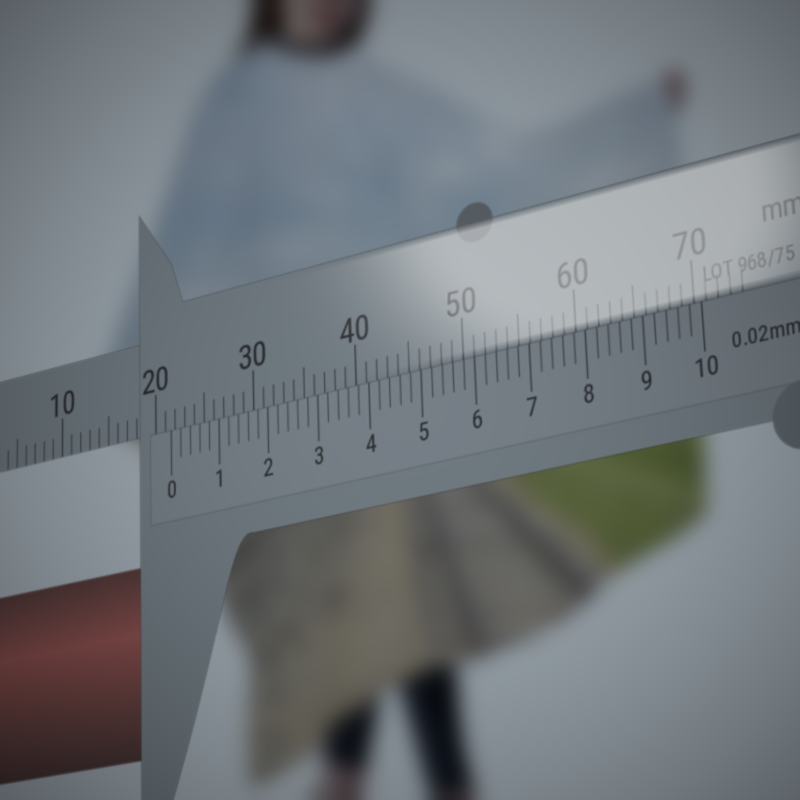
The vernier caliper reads 21.6 mm
